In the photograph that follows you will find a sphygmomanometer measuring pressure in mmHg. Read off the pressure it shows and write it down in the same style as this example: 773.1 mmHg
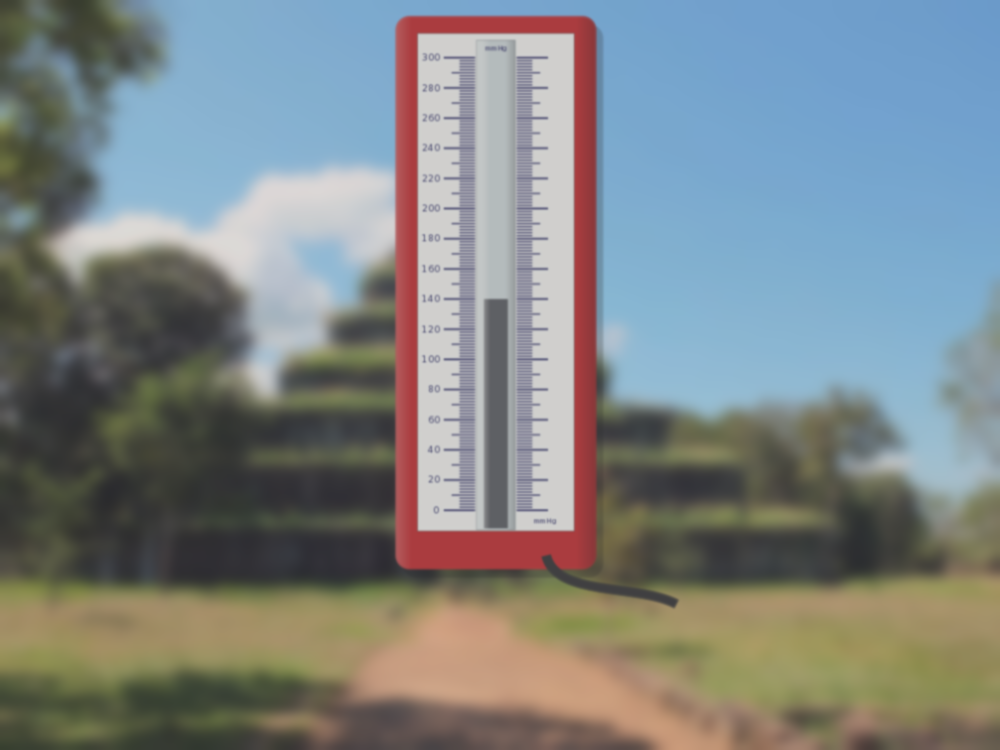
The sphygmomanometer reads 140 mmHg
